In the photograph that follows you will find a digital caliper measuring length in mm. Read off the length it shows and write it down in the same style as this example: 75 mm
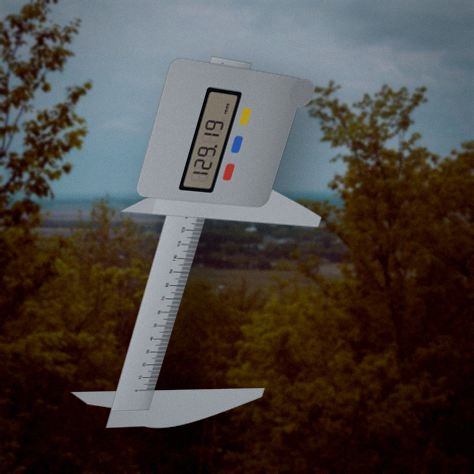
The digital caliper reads 129.19 mm
